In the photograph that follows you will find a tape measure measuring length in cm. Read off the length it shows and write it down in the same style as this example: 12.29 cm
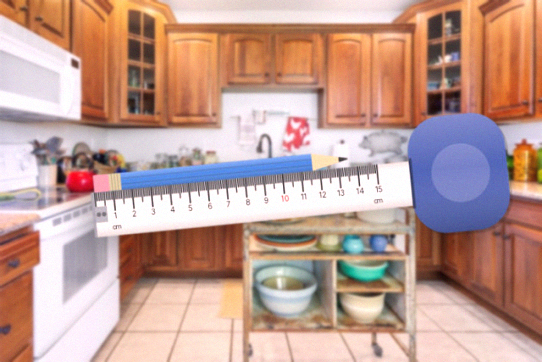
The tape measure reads 13.5 cm
